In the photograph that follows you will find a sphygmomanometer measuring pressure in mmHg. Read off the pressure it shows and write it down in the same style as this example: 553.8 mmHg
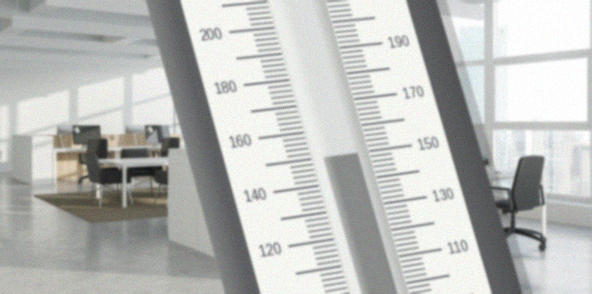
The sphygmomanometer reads 150 mmHg
